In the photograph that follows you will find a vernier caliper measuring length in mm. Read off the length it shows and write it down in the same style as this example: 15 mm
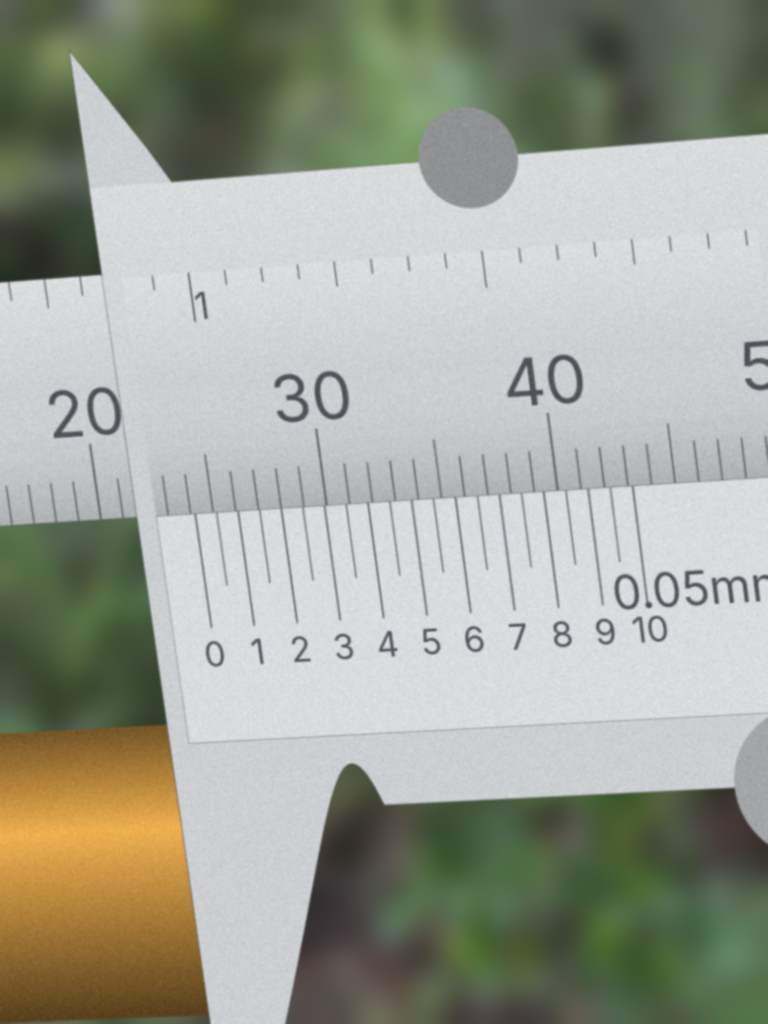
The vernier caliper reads 24.2 mm
